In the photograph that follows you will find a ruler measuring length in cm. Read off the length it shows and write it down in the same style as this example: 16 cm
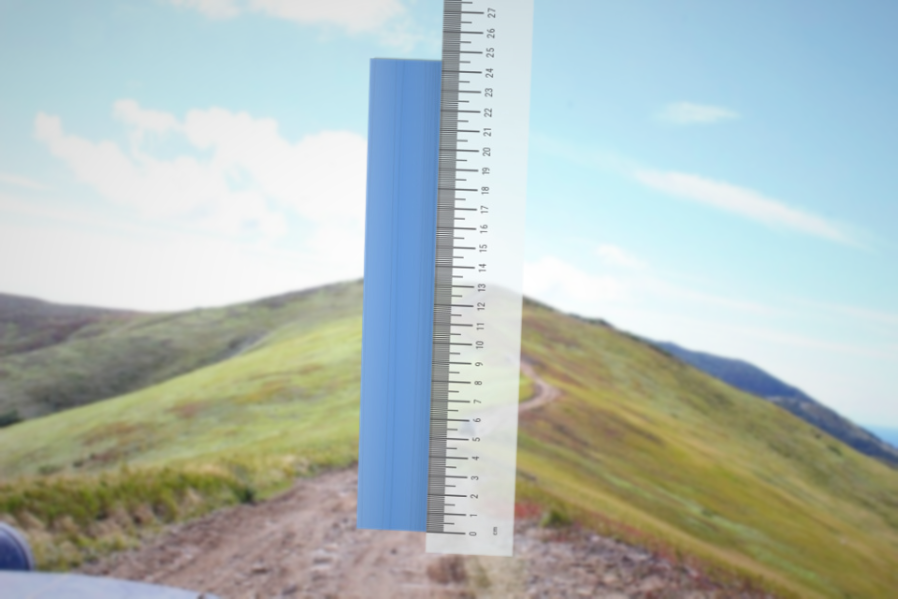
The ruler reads 24.5 cm
